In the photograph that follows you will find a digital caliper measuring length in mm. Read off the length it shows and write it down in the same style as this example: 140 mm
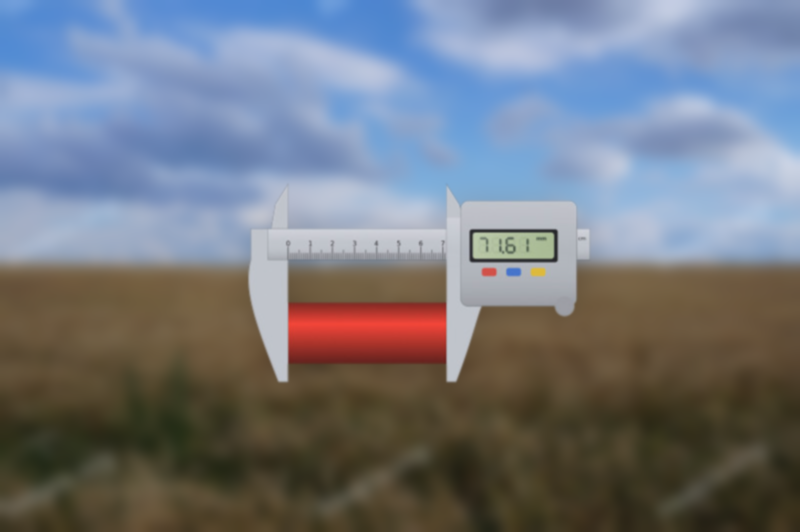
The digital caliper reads 71.61 mm
